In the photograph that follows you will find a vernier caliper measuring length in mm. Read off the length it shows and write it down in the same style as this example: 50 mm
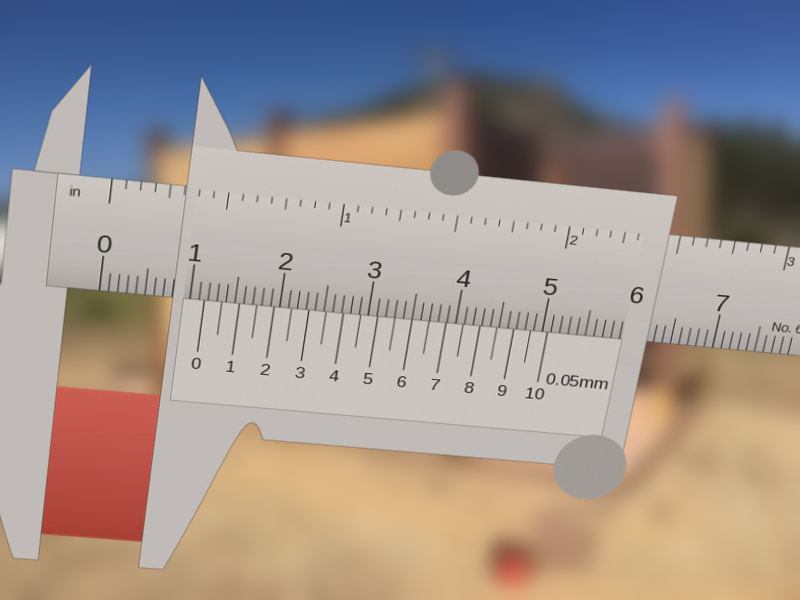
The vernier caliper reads 11.6 mm
